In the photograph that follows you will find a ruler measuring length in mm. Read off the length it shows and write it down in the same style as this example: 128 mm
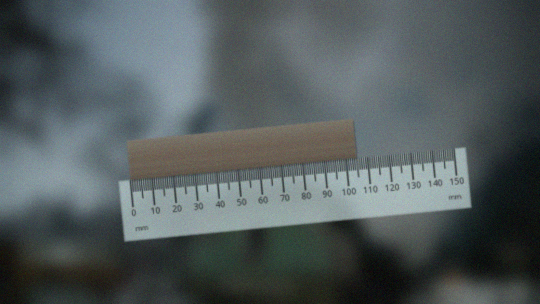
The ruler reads 105 mm
